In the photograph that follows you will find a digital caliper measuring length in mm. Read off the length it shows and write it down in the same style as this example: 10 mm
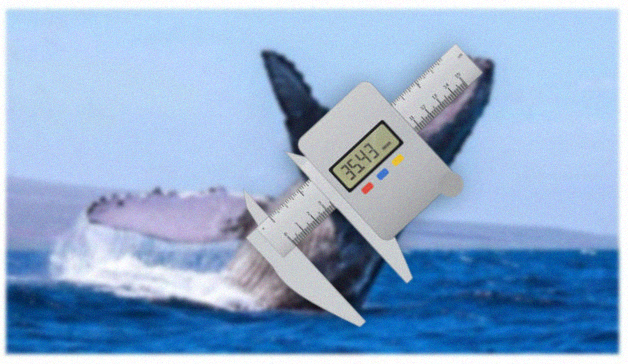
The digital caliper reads 35.43 mm
